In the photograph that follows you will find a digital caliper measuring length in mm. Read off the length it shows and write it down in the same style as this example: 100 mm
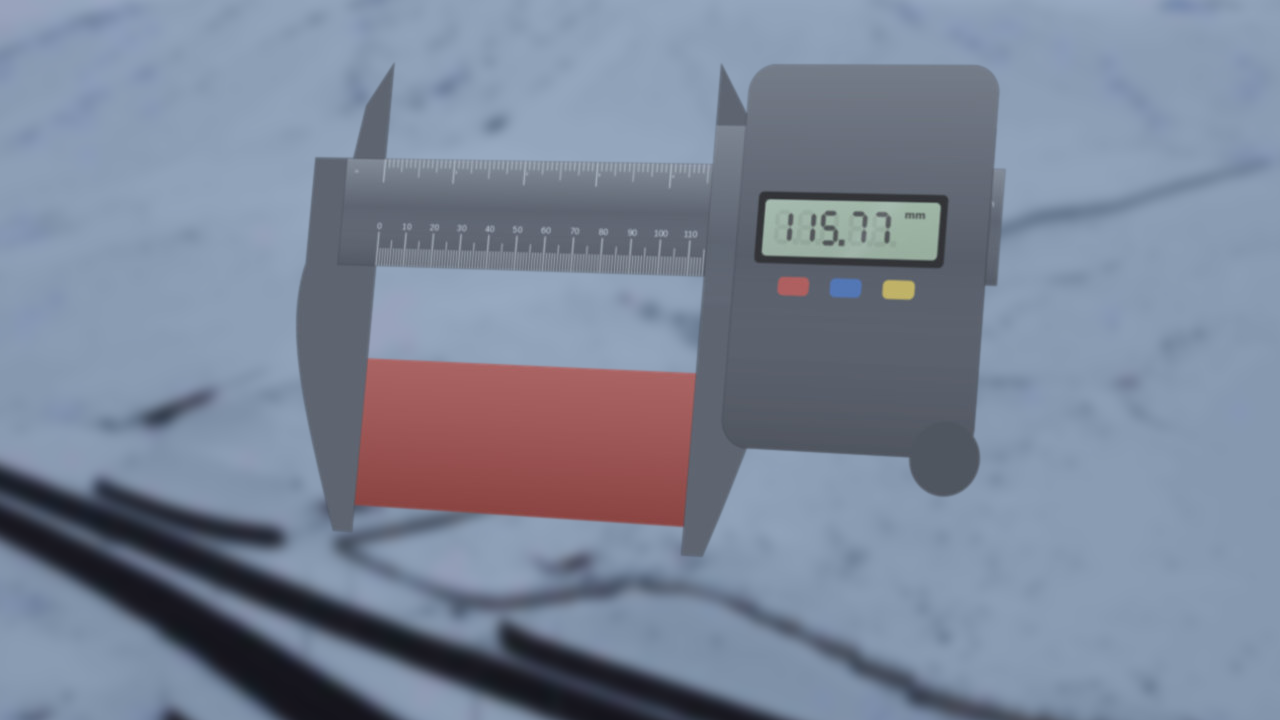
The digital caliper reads 115.77 mm
